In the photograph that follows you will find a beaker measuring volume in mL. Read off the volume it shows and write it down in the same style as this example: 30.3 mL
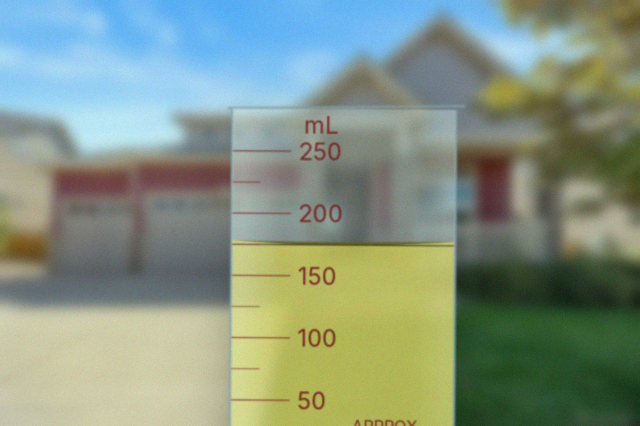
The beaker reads 175 mL
